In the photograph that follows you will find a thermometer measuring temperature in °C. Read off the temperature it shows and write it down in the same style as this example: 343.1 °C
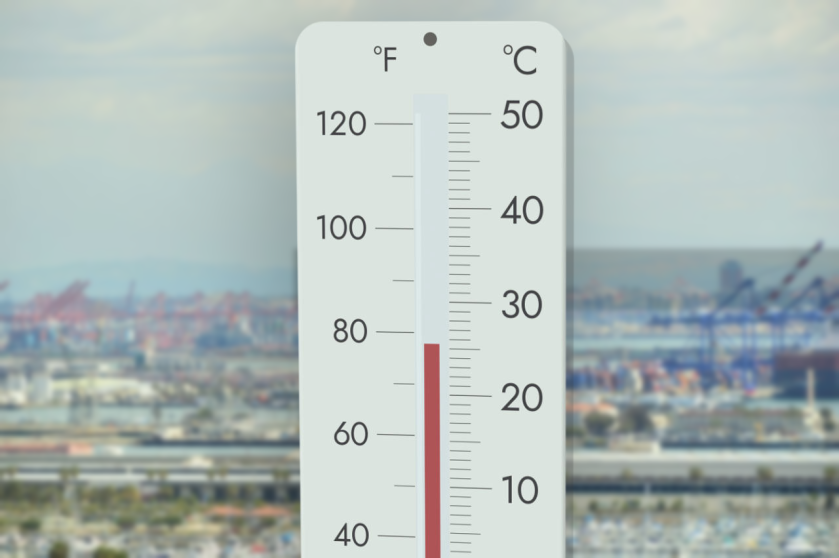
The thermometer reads 25.5 °C
